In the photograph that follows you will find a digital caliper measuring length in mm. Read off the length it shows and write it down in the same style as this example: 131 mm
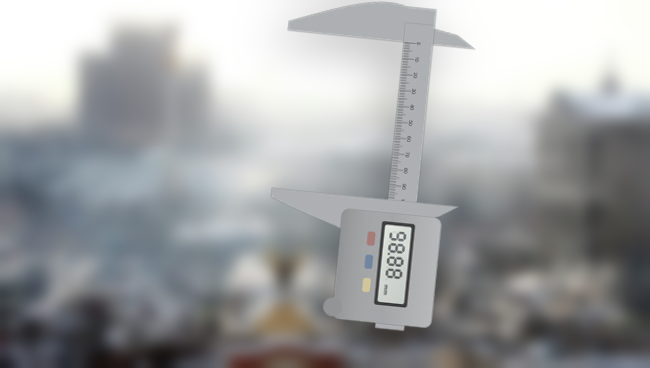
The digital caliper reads 98.88 mm
